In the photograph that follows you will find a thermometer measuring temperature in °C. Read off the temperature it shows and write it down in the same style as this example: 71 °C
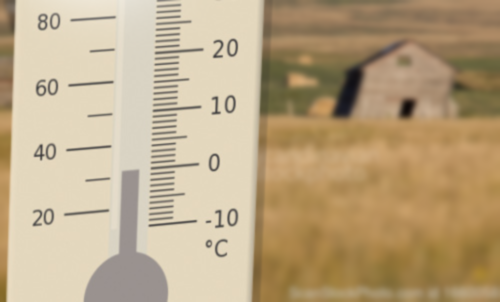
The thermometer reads 0 °C
